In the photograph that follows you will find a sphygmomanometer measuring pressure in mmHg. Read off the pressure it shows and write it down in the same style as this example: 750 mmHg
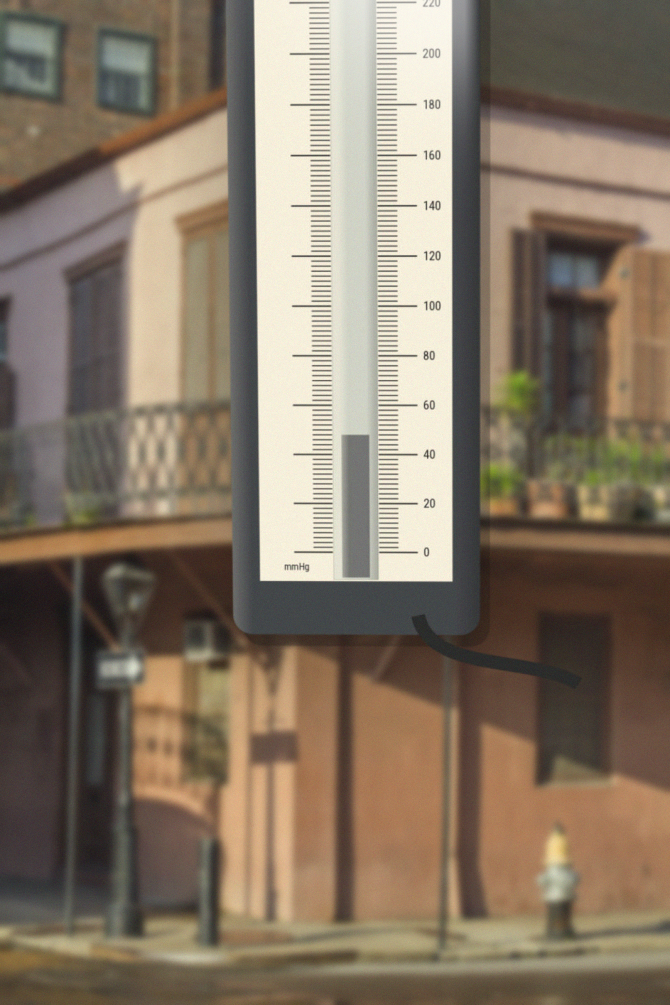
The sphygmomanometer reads 48 mmHg
